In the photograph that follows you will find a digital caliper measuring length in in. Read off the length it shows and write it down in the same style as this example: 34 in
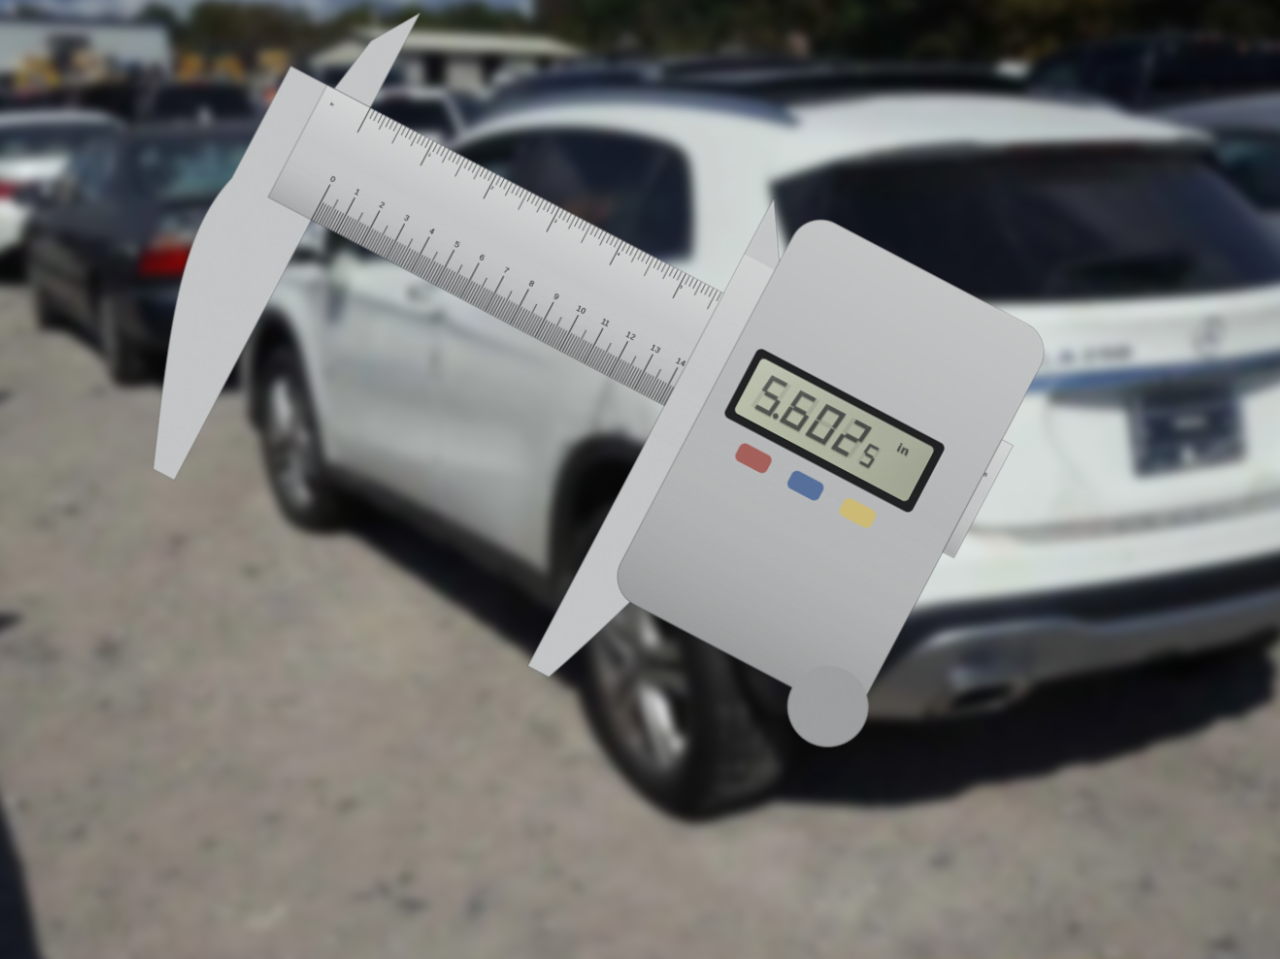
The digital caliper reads 5.6025 in
